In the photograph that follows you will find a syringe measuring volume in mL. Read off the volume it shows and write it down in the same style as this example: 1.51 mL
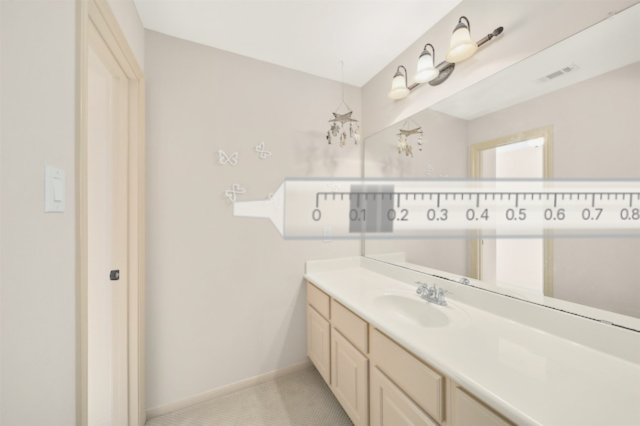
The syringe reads 0.08 mL
